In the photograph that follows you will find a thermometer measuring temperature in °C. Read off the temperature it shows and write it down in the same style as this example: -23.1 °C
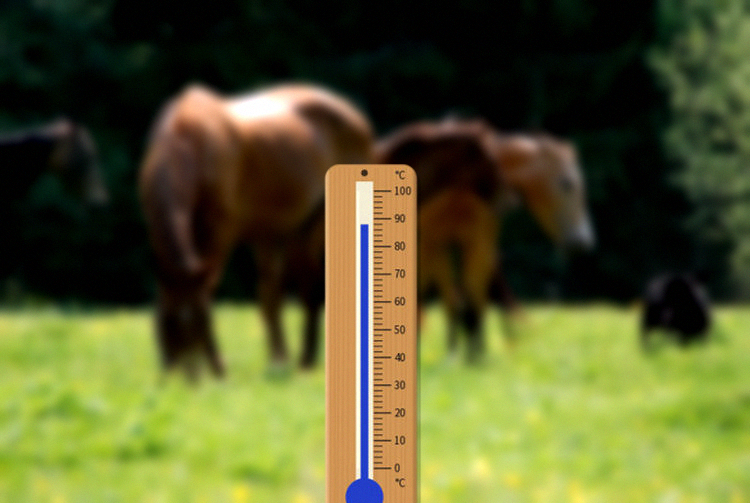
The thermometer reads 88 °C
